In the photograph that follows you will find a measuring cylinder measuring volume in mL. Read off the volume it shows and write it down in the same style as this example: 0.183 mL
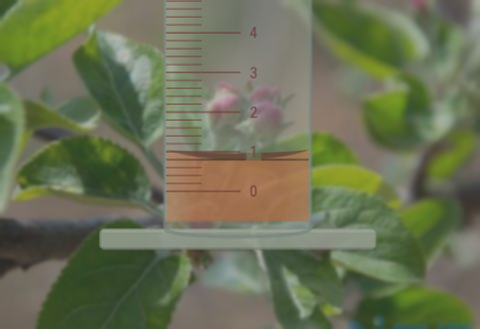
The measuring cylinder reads 0.8 mL
